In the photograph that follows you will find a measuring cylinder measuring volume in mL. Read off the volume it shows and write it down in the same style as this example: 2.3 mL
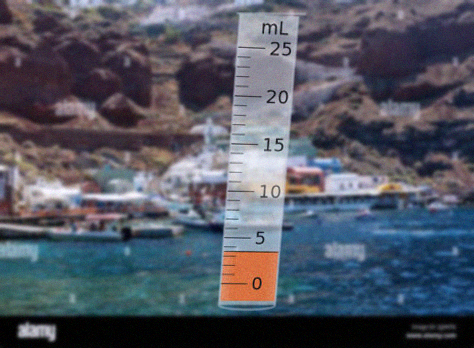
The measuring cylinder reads 3.5 mL
